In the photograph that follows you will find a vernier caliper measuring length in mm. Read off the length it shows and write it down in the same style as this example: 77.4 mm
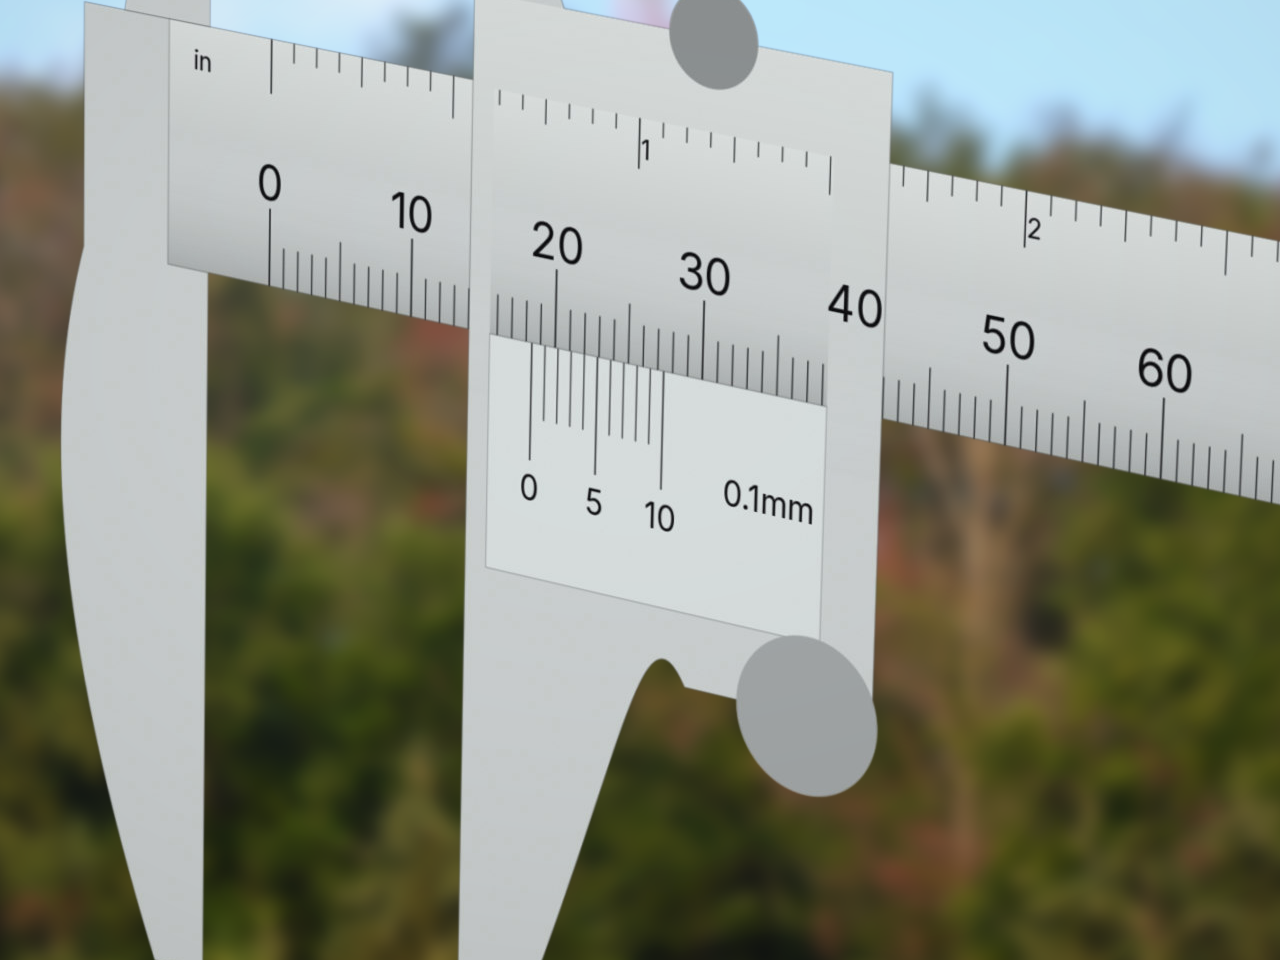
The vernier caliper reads 18.4 mm
